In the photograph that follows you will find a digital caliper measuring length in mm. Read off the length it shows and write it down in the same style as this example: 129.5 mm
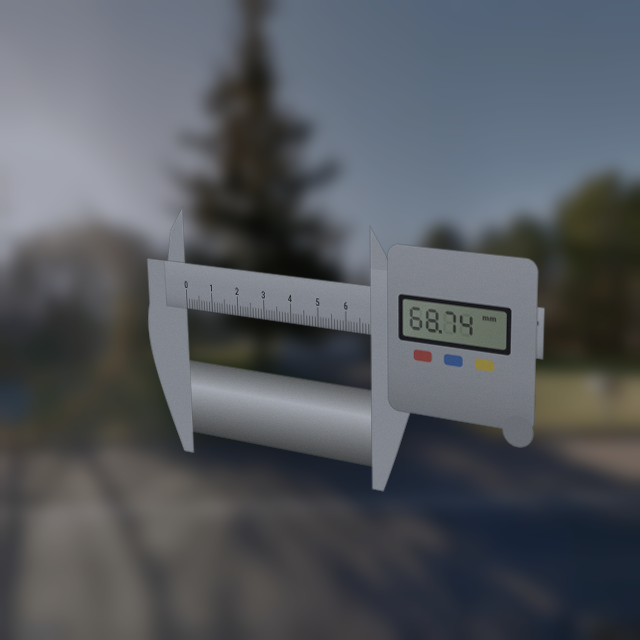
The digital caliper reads 68.74 mm
